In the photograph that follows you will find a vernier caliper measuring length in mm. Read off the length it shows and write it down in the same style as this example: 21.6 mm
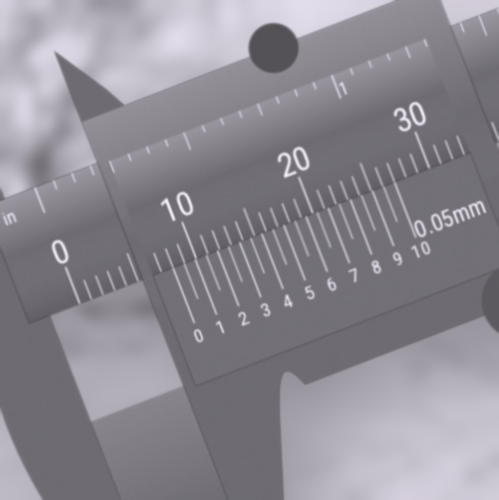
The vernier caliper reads 8.0 mm
